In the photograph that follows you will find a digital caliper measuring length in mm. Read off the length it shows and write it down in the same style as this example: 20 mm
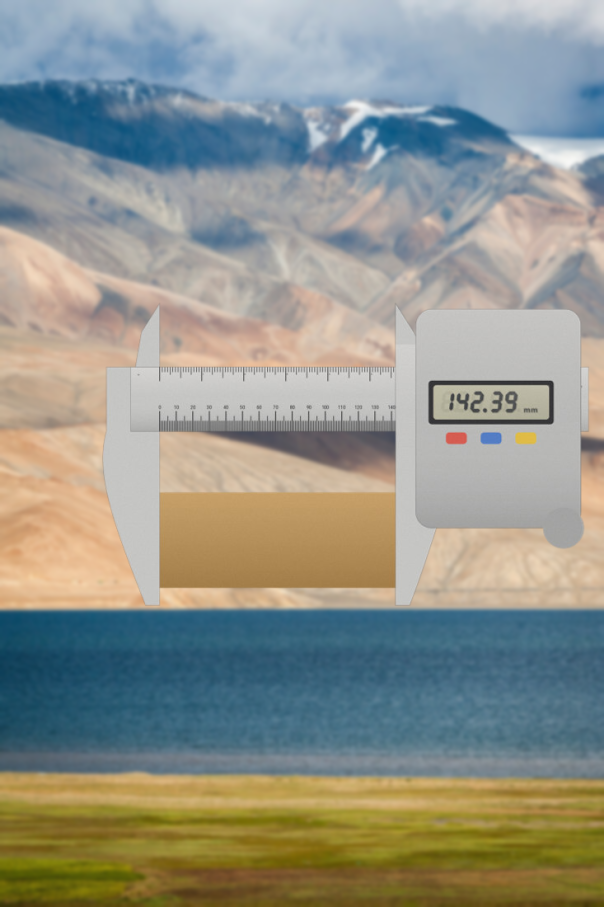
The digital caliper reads 142.39 mm
